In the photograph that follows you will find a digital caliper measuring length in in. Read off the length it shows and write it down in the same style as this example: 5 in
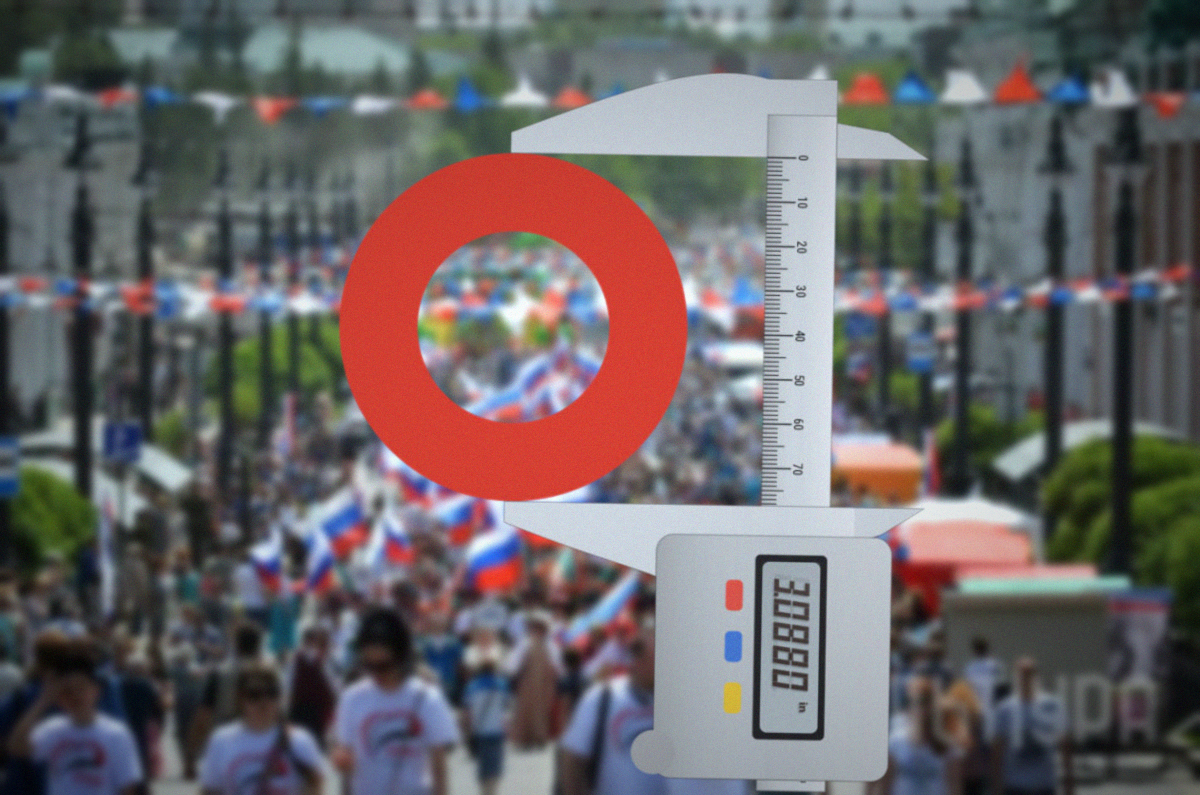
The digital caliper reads 3.0880 in
